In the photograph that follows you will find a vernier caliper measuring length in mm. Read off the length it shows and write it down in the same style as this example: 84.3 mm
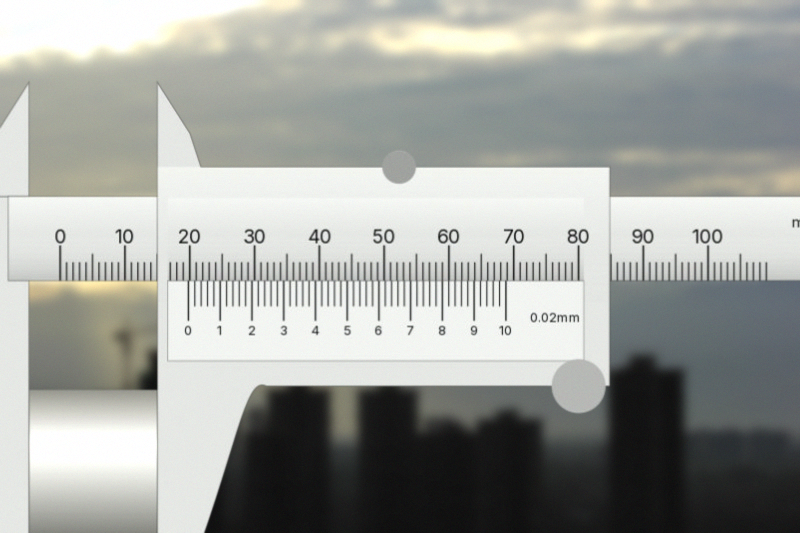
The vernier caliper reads 19.8 mm
